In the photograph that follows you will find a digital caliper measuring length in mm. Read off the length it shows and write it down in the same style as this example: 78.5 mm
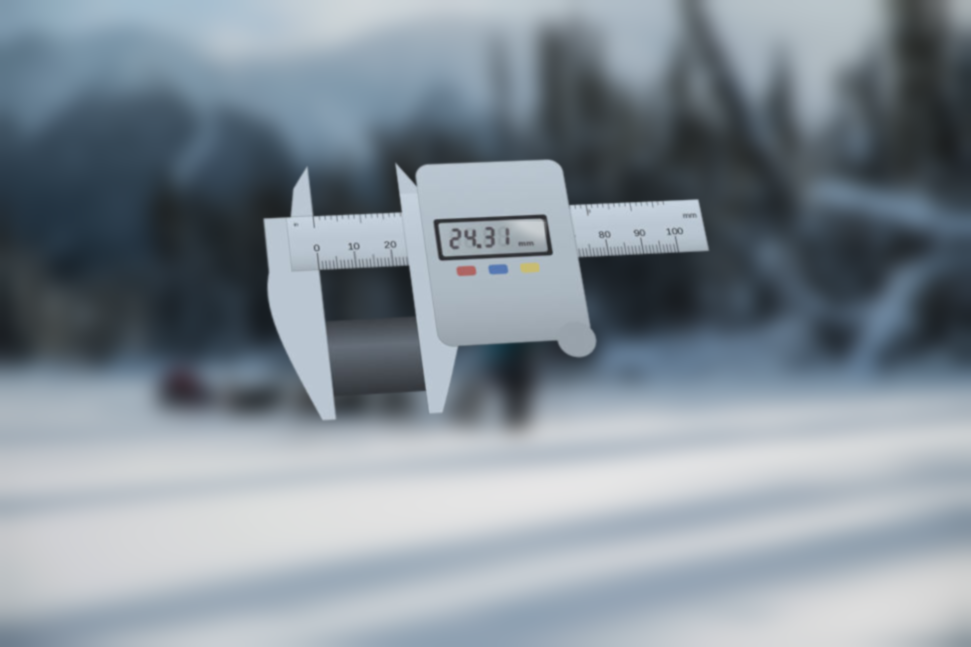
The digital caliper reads 24.31 mm
